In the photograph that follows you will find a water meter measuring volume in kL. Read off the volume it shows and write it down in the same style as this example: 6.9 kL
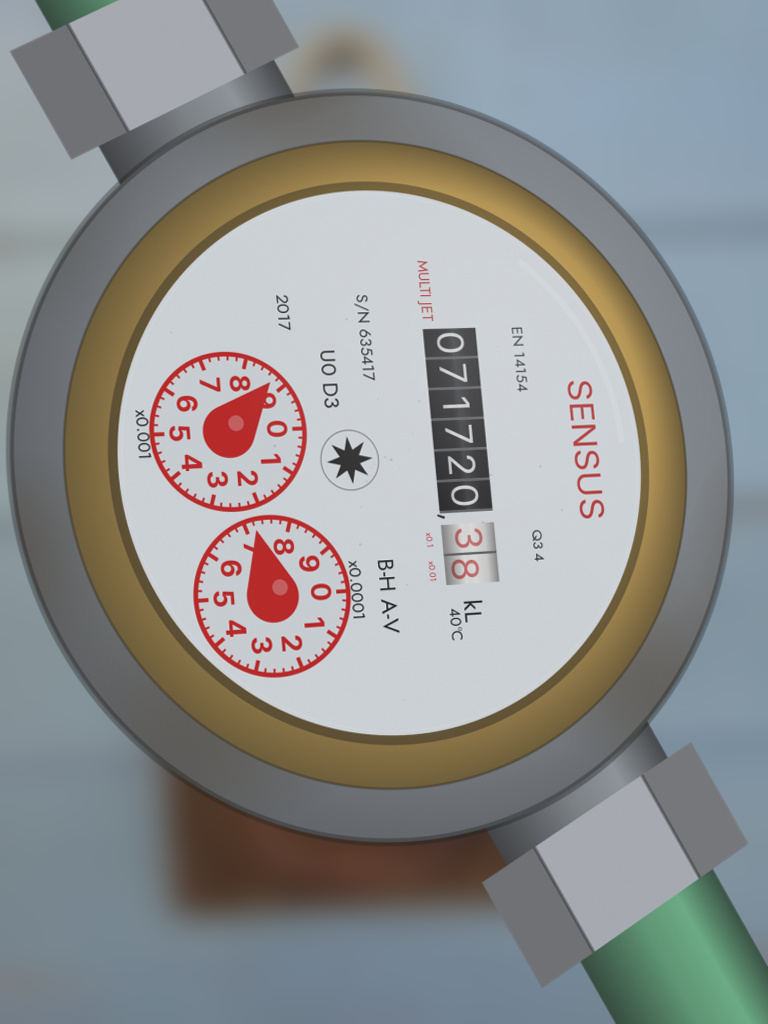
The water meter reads 71720.3787 kL
